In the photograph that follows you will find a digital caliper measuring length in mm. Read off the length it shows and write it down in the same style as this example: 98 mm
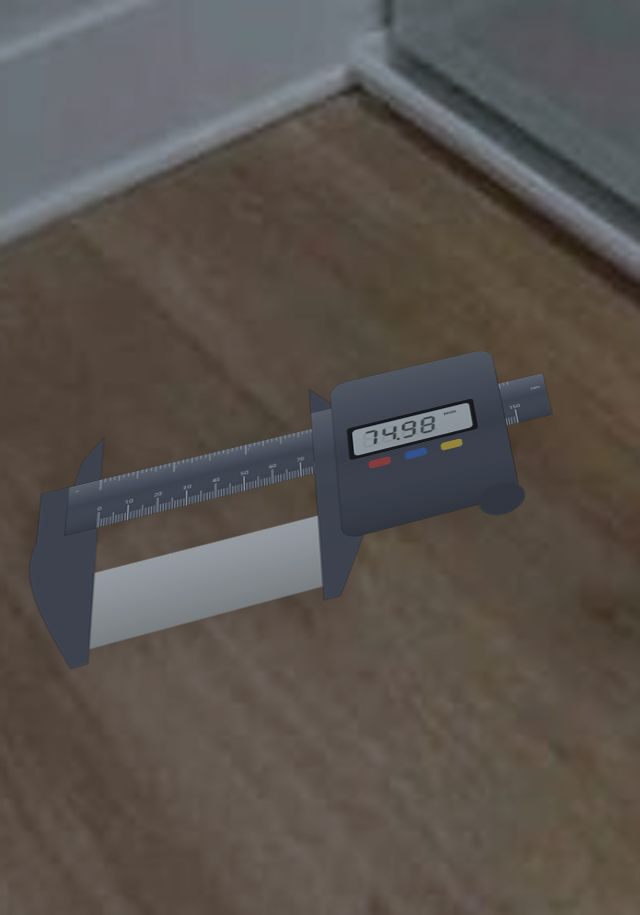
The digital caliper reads 74.98 mm
